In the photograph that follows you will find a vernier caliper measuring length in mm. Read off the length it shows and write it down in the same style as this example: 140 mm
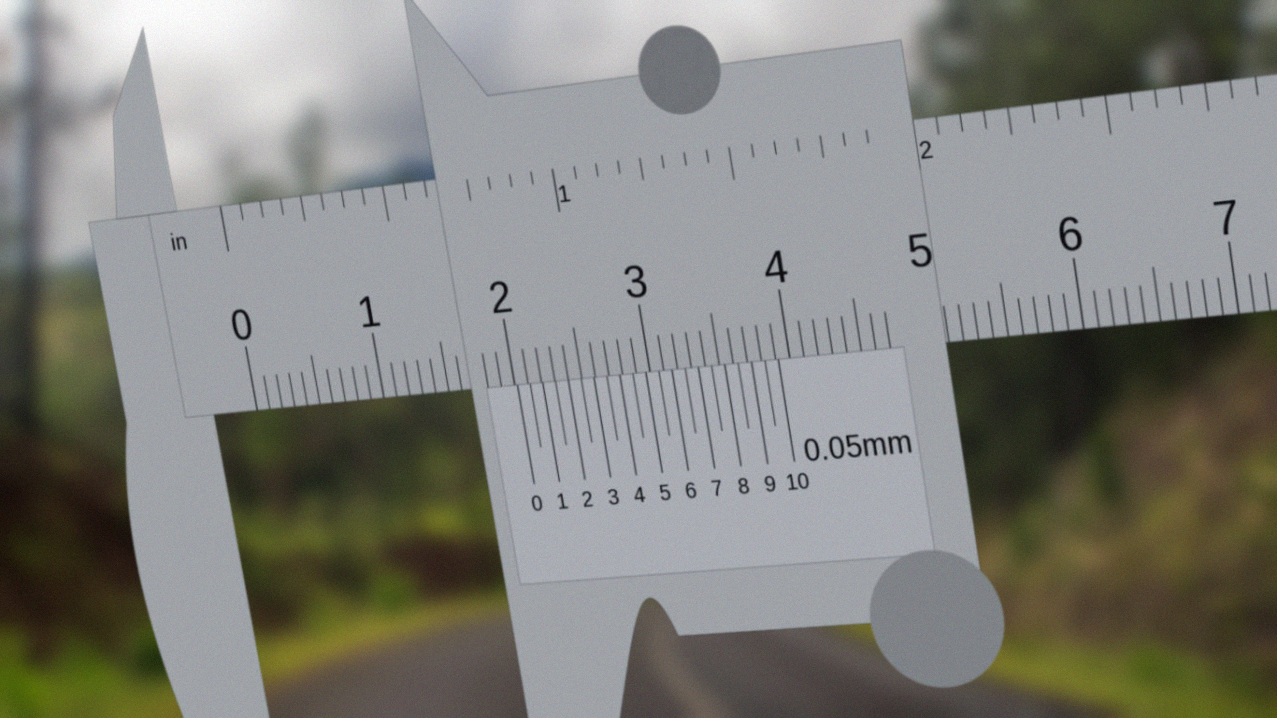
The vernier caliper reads 20.2 mm
